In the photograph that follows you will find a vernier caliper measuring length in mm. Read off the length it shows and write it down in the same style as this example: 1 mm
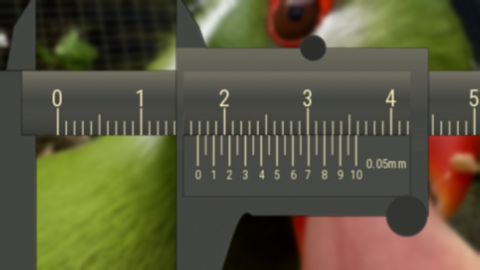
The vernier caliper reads 16.8 mm
